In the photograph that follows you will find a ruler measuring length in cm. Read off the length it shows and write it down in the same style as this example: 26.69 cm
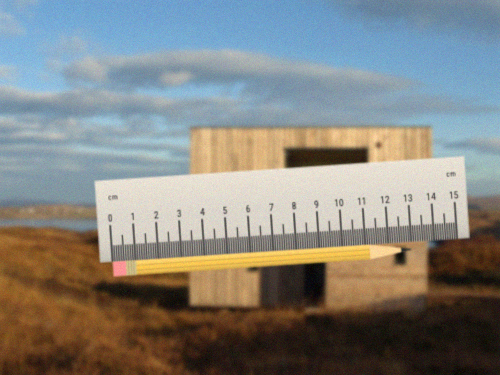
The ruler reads 13 cm
